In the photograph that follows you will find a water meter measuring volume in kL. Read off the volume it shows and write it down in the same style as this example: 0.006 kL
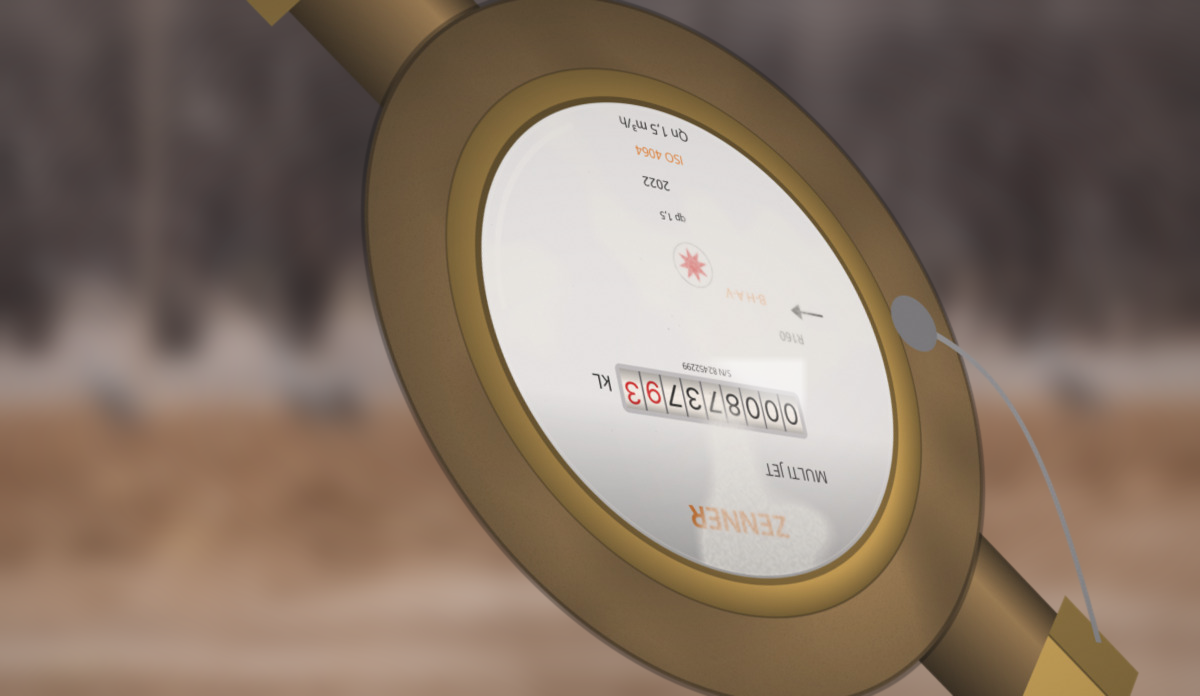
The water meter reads 8737.93 kL
